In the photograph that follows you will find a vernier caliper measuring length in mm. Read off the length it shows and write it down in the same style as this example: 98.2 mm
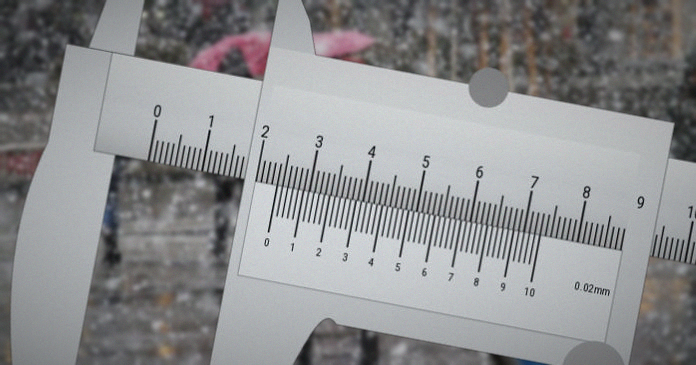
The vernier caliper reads 24.0 mm
